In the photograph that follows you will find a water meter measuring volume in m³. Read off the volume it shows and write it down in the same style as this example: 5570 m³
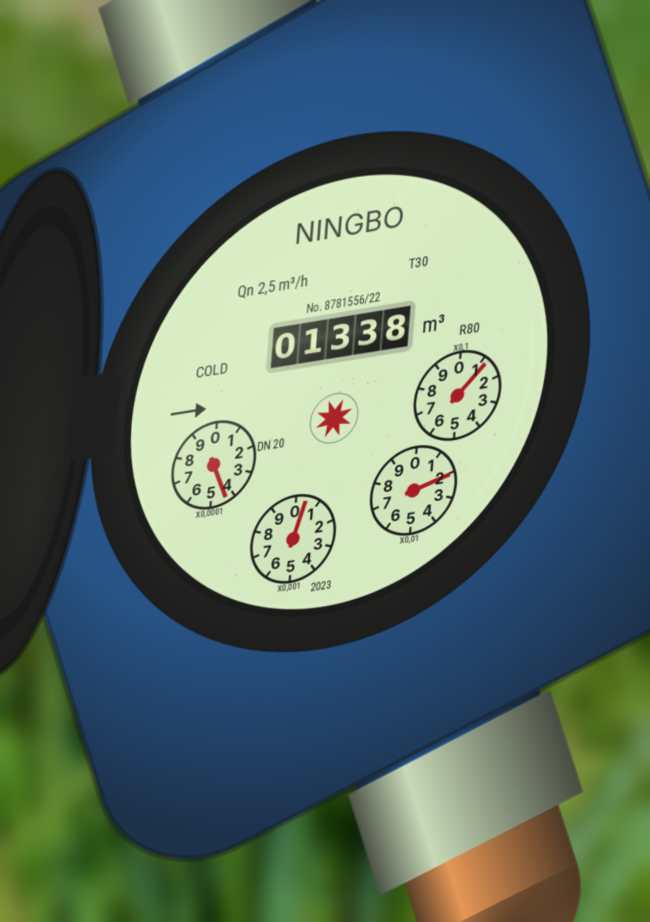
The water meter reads 1338.1204 m³
